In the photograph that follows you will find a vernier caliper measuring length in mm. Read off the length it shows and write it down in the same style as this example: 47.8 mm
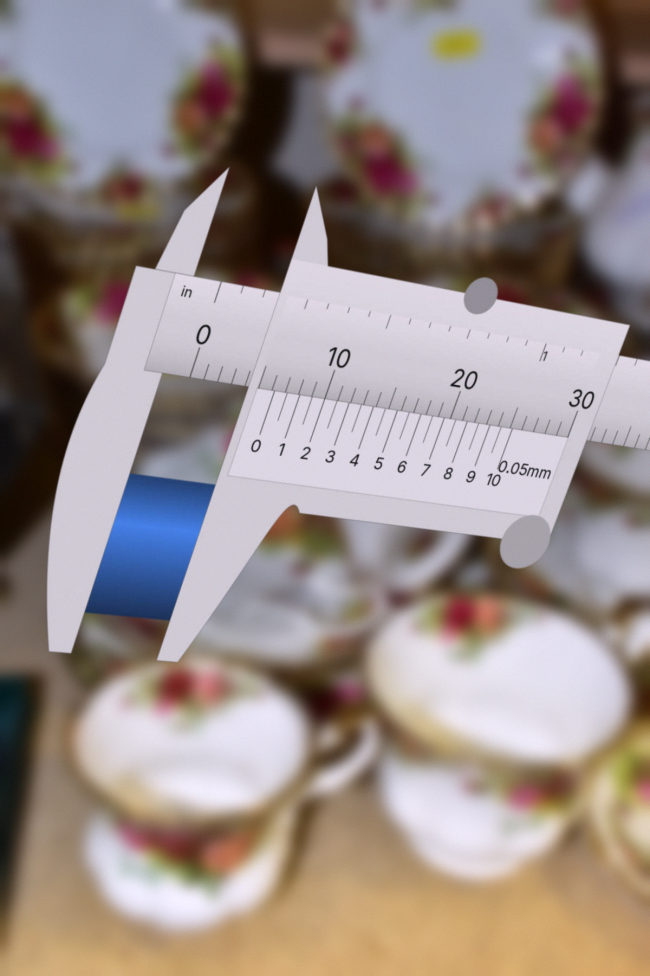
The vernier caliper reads 6.2 mm
